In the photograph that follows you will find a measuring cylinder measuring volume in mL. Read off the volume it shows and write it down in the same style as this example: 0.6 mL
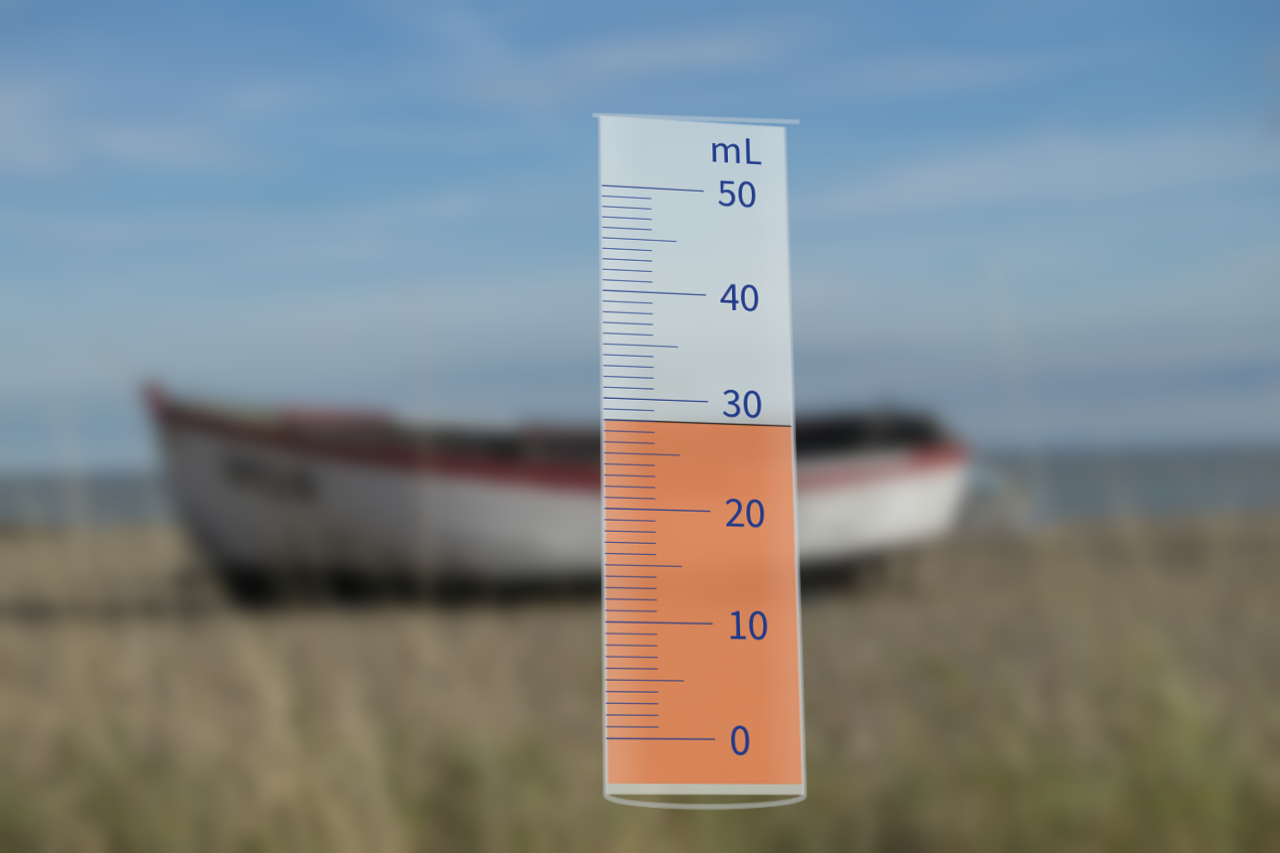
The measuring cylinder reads 28 mL
